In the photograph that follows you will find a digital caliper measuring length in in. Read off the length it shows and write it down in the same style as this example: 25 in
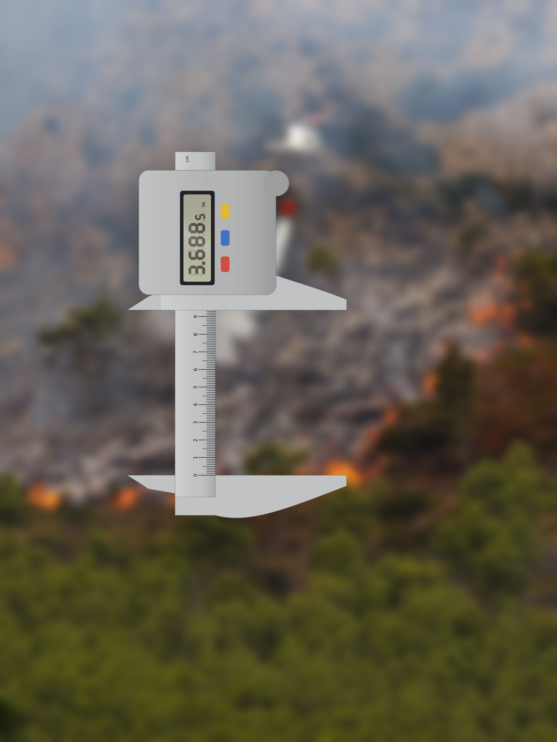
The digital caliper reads 3.6885 in
